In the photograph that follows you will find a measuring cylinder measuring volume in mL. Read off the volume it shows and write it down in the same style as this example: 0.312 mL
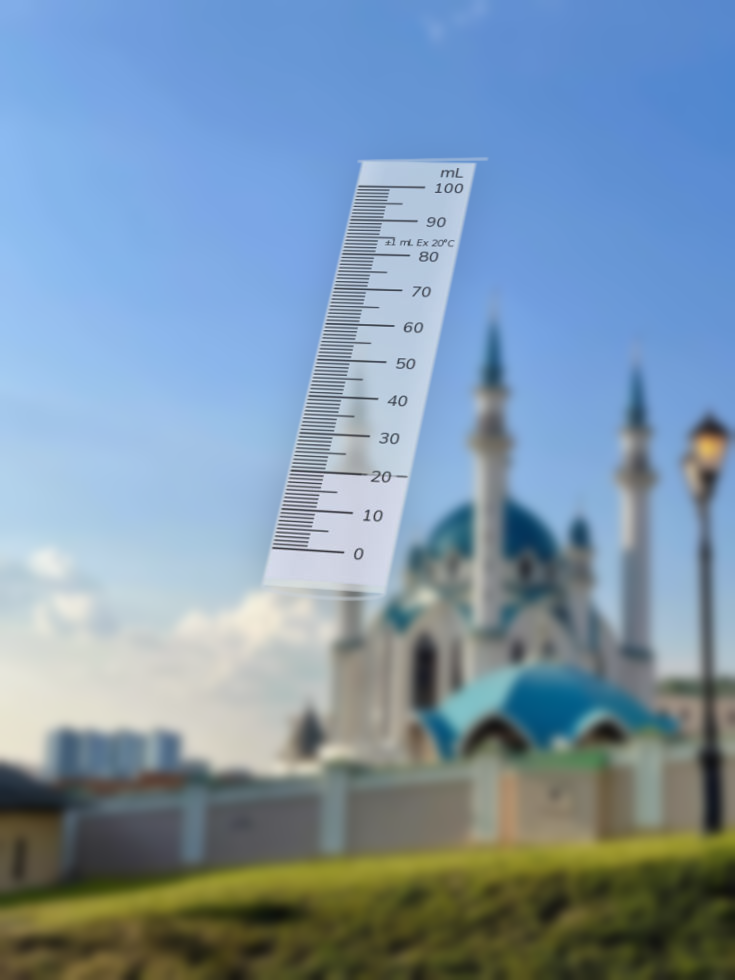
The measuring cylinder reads 20 mL
